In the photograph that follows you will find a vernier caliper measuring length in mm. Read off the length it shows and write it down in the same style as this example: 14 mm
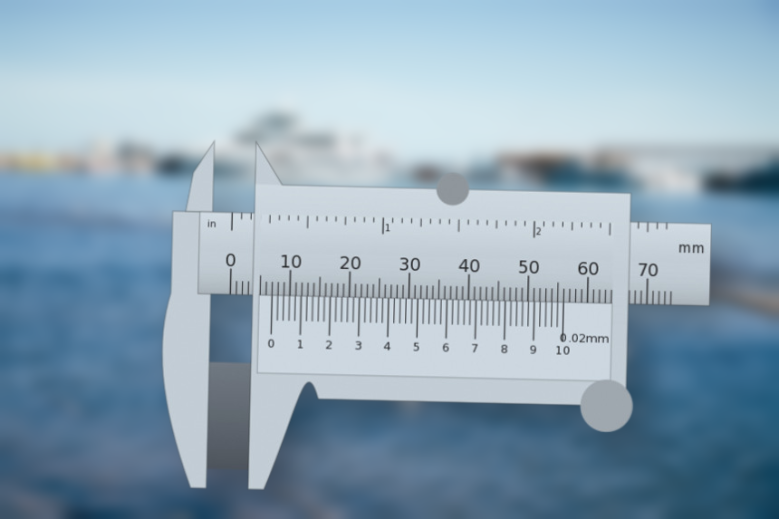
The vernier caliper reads 7.0 mm
